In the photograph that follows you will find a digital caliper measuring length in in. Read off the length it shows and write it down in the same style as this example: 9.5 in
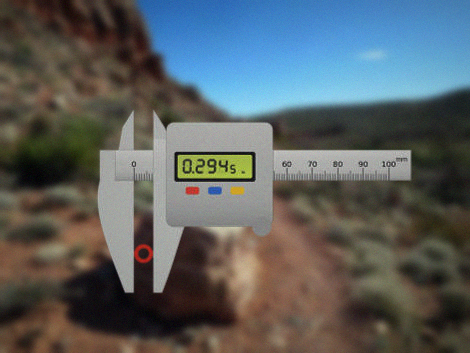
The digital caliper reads 0.2945 in
